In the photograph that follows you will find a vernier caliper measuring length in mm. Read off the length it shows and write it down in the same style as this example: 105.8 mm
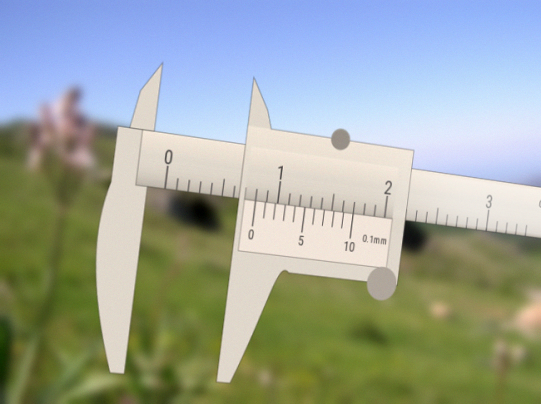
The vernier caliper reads 8.0 mm
